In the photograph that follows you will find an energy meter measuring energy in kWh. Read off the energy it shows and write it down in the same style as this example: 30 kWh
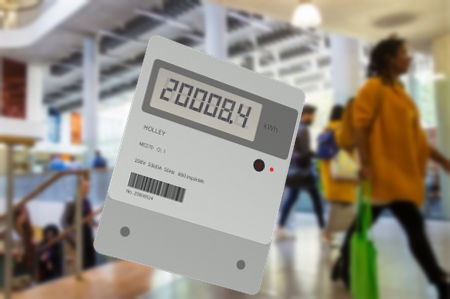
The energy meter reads 20008.4 kWh
